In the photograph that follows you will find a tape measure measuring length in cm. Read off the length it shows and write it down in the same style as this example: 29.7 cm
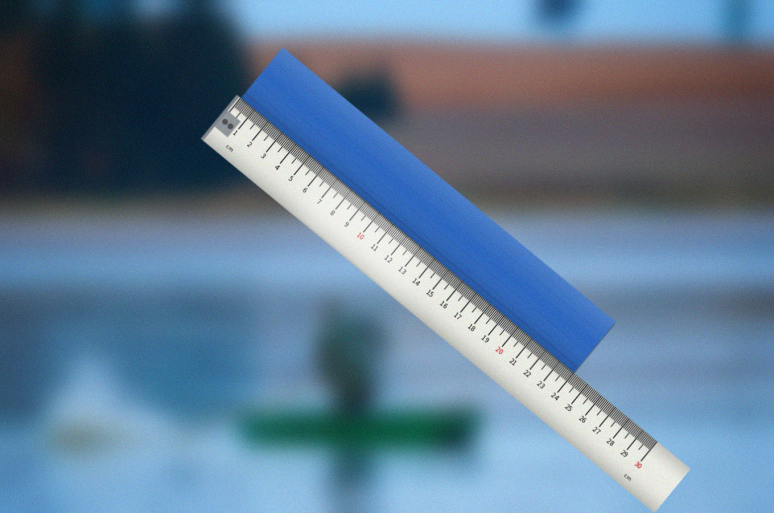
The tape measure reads 24 cm
